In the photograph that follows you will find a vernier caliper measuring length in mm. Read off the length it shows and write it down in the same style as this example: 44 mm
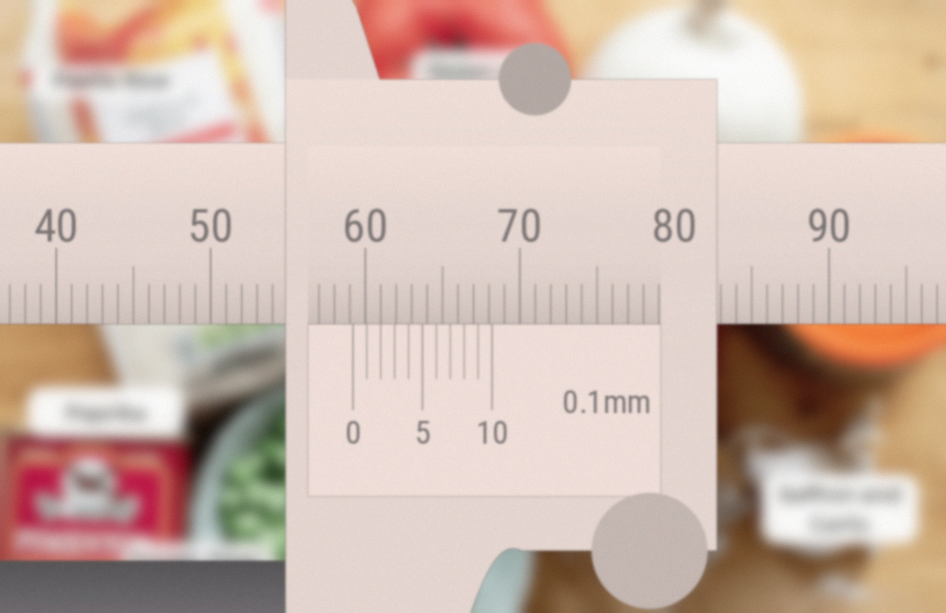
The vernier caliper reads 59.2 mm
